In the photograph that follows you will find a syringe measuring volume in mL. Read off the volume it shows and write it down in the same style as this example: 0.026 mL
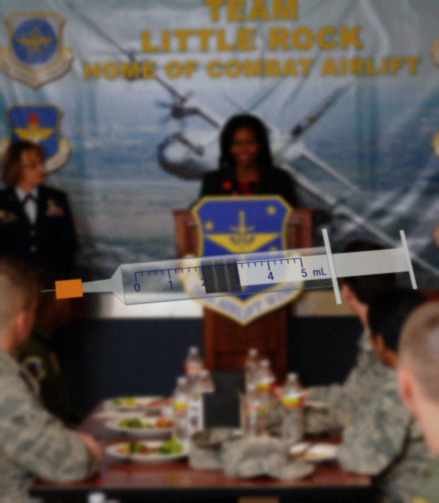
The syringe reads 2 mL
